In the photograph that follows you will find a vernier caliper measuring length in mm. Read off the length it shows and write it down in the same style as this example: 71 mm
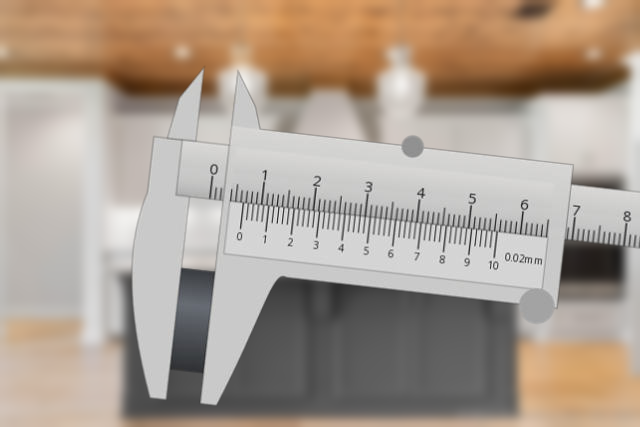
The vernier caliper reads 6.5 mm
